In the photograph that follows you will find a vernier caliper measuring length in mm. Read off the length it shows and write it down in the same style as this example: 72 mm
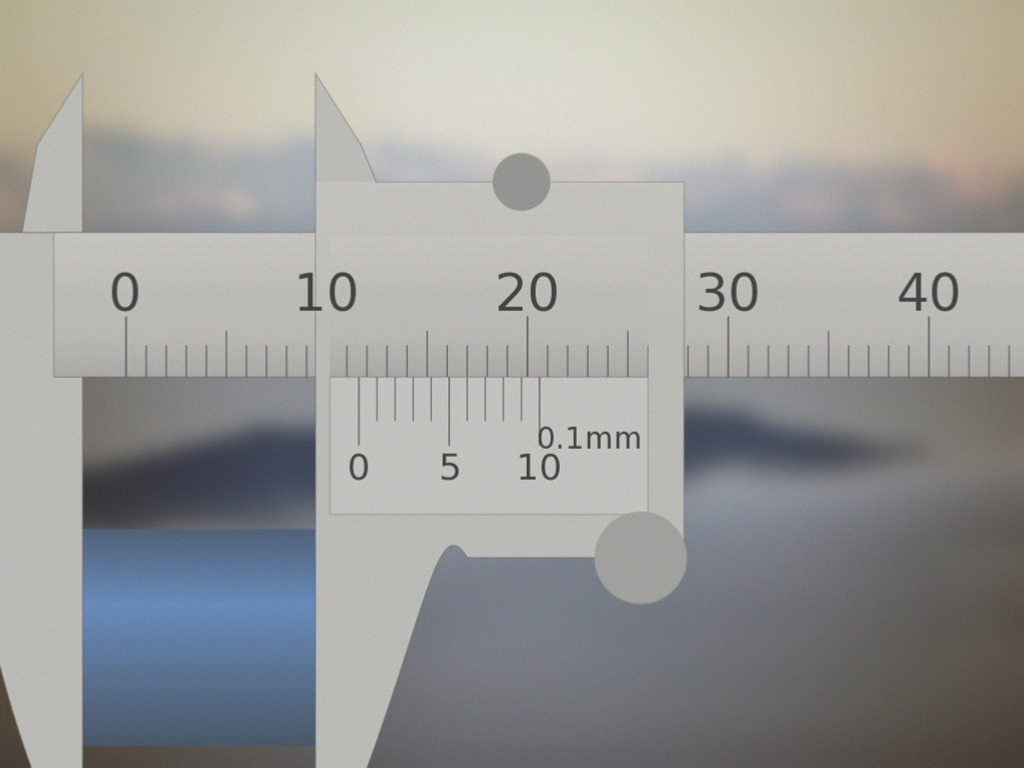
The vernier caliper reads 11.6 mm
